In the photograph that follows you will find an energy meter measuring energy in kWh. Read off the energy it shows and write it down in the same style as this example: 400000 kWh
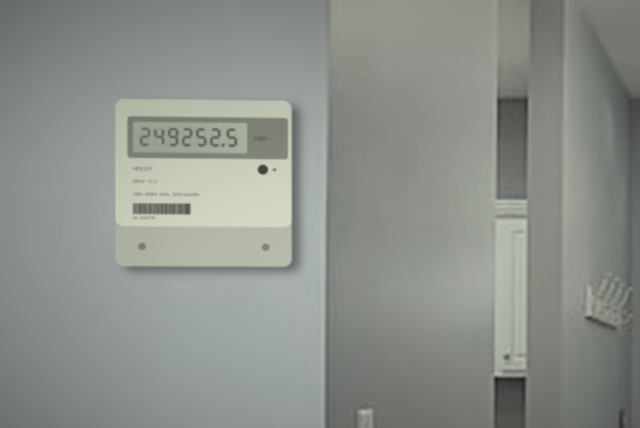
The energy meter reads 249252.5 kWh
